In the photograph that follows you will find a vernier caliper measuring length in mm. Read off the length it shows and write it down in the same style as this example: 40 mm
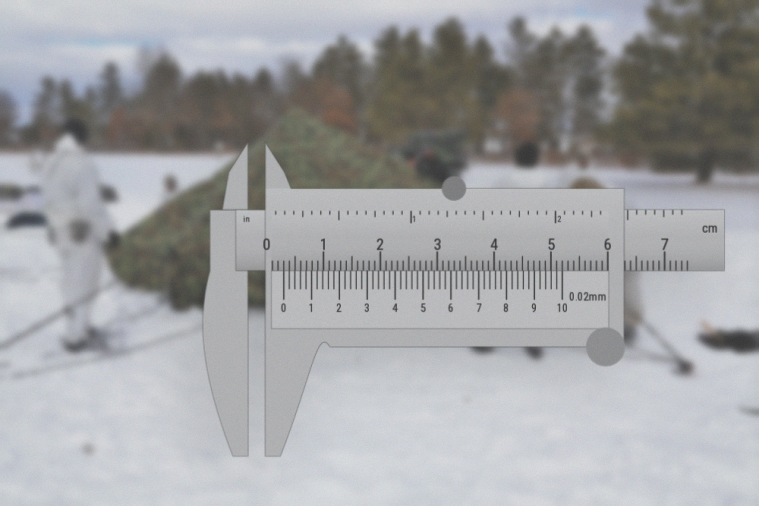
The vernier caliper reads 3.0 mm
